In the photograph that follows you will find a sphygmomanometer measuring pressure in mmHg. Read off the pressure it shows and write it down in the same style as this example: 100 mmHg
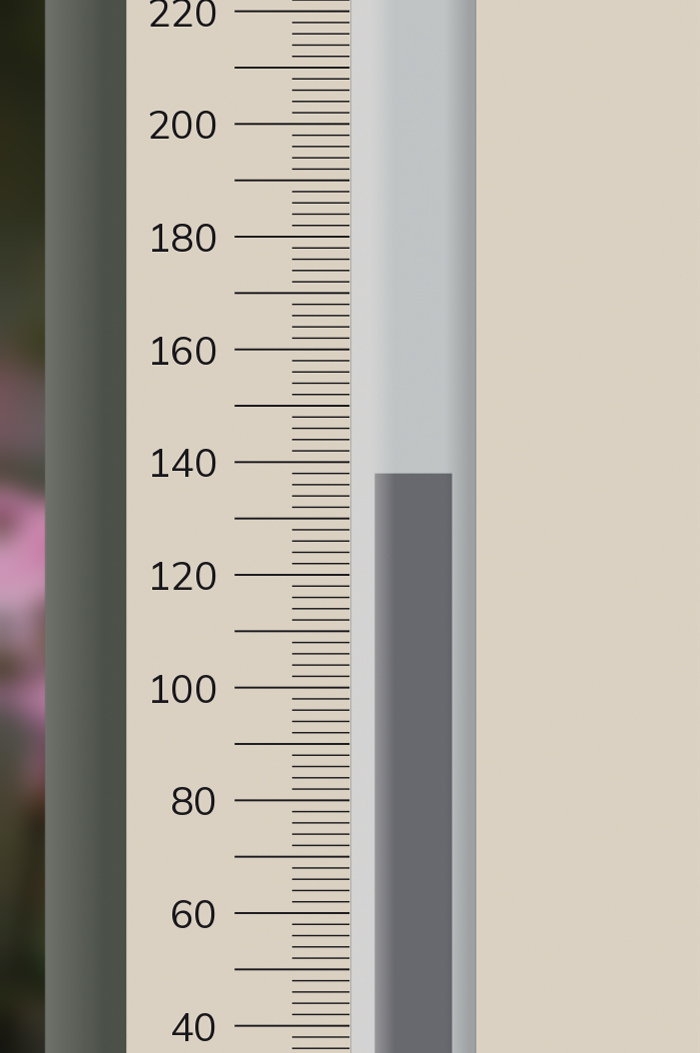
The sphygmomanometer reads 138 mmHg
